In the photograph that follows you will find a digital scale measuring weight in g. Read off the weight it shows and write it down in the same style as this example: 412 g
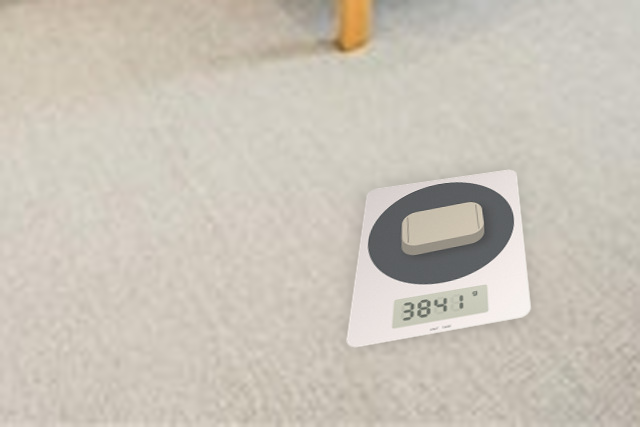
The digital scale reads 3841 g
